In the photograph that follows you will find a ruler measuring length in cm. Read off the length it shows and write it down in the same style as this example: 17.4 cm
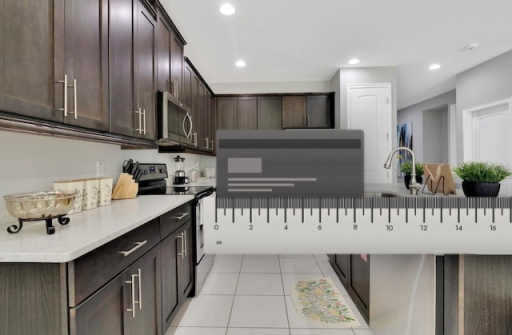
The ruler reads 8.5 cm
